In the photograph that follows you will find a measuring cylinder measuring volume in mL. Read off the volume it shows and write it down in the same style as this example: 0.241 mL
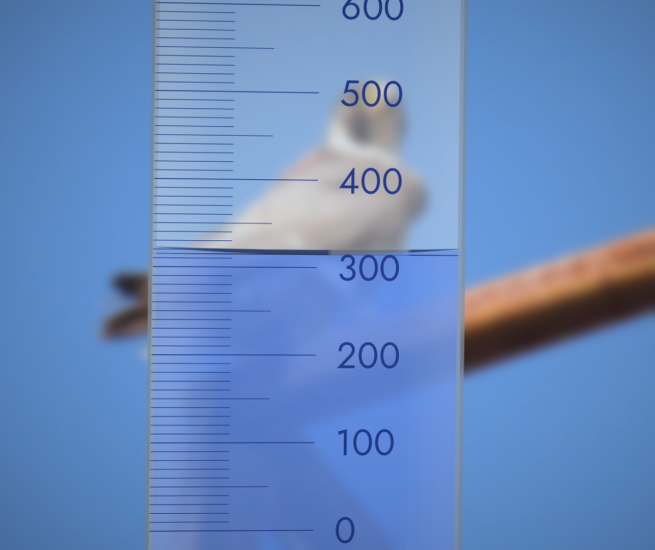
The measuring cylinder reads 315 mL
